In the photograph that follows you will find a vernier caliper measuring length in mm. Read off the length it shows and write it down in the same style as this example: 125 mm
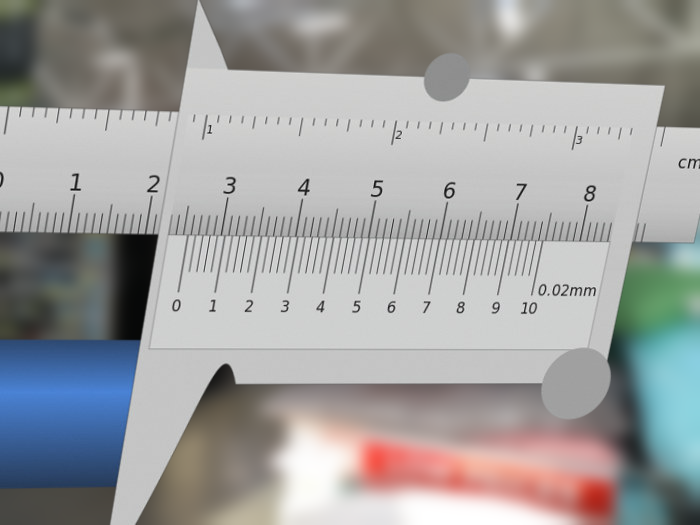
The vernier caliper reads 25.6 mm
